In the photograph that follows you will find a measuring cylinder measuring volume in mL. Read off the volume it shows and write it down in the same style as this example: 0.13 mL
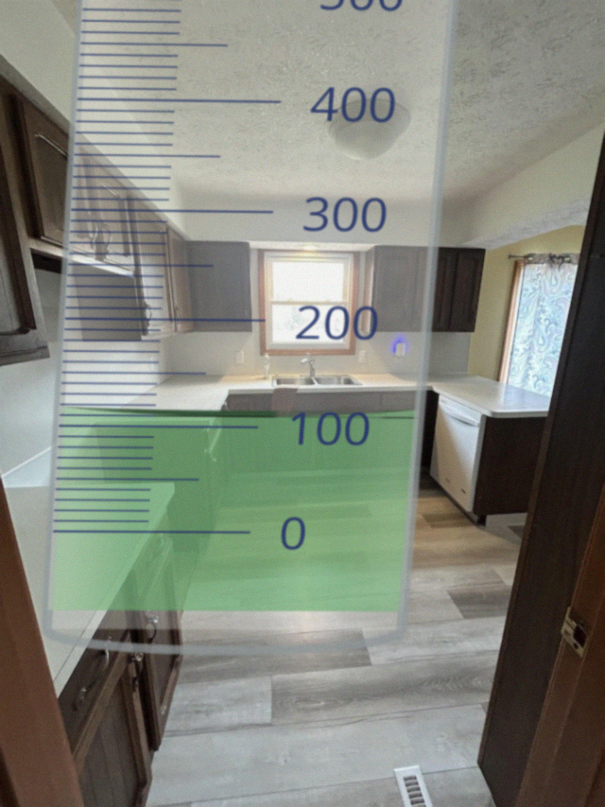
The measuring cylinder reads 110 mL
